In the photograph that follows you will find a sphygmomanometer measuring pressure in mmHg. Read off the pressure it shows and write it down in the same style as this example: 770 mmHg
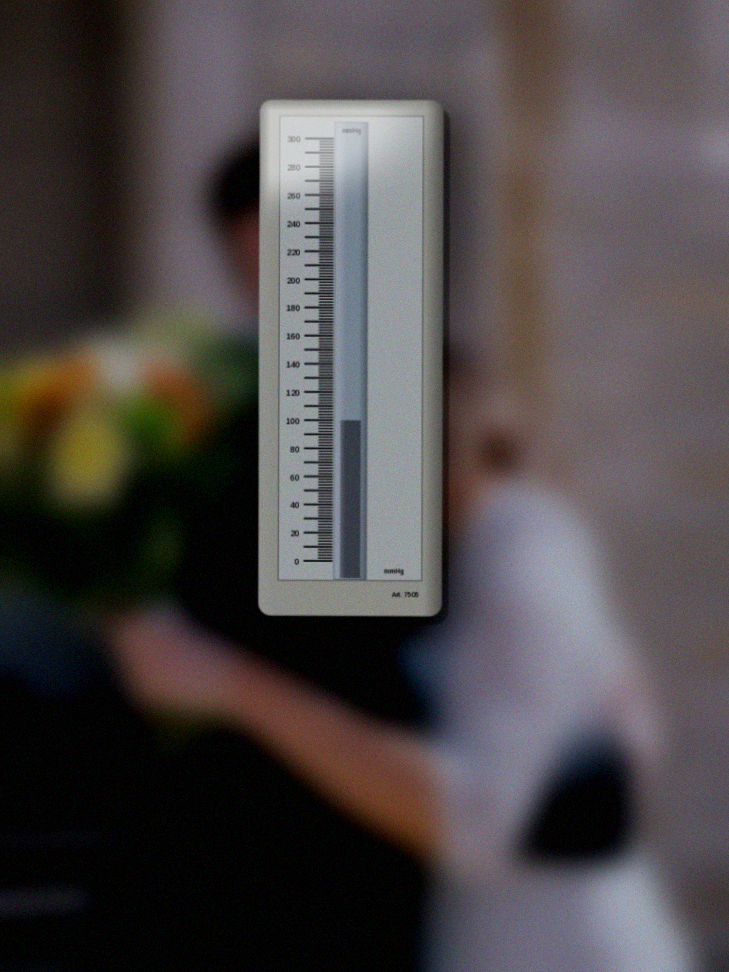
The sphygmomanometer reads 100 mmHg
